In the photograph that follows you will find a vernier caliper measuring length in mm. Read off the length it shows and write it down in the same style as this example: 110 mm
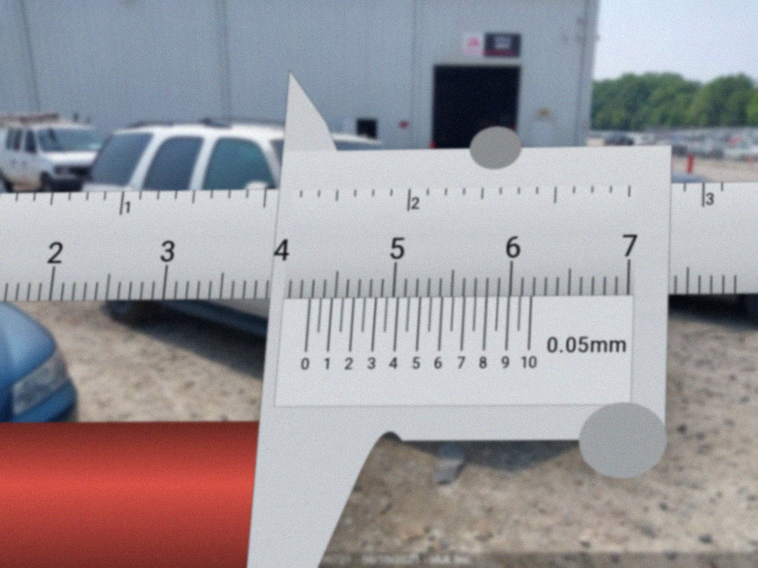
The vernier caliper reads 42.8 mm
